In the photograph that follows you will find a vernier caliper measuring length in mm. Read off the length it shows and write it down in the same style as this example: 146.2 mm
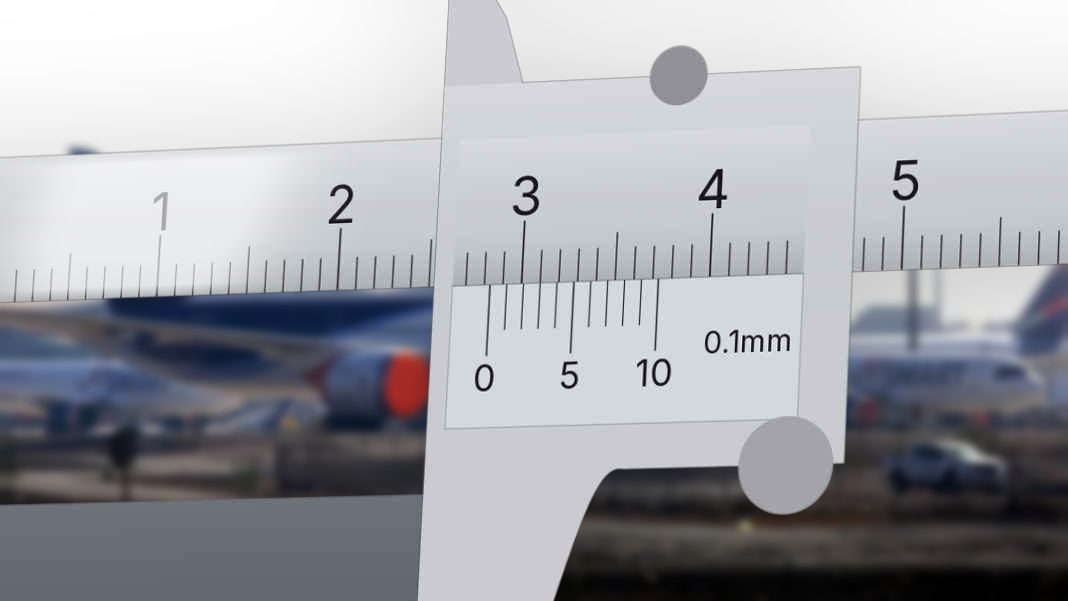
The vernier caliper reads 28.3 mm
